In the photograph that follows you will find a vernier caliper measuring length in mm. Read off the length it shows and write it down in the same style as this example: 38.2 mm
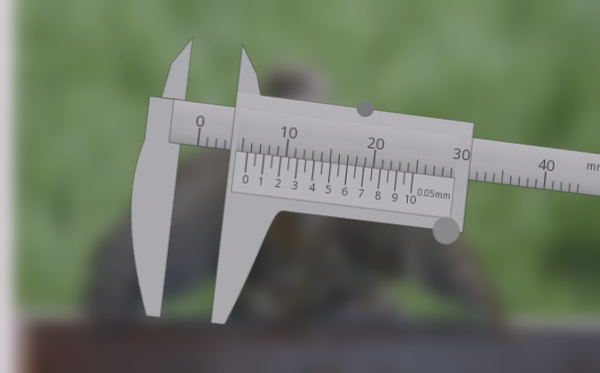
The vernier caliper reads 5.6 mm
